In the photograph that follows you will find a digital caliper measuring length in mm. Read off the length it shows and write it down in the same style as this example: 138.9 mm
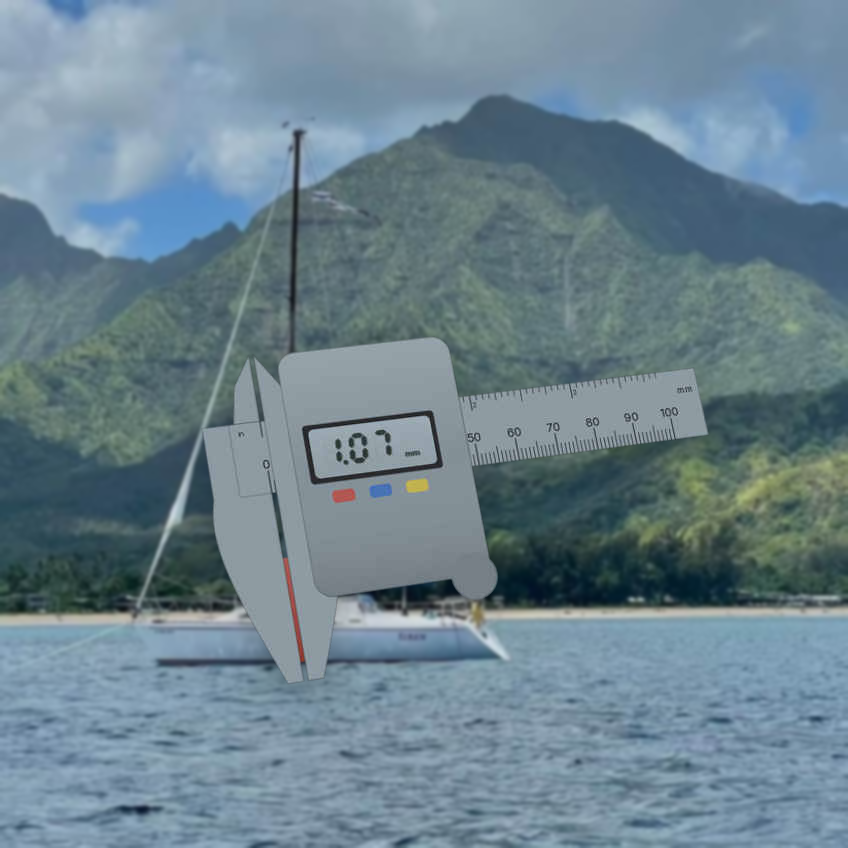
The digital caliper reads 1.07 mm
